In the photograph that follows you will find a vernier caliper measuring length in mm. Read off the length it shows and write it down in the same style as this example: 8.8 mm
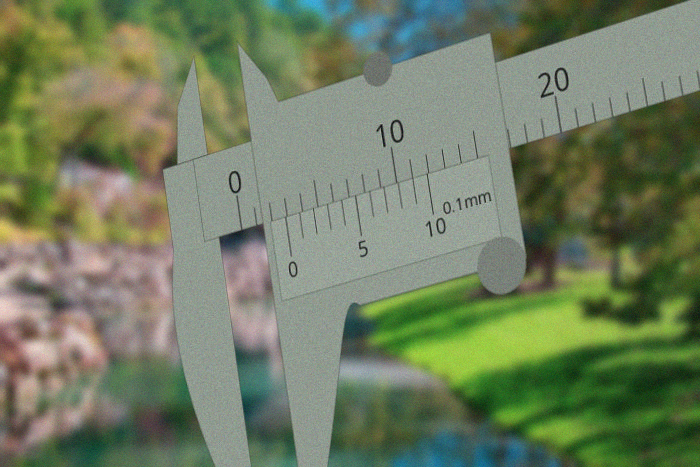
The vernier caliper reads 2.9 mm
